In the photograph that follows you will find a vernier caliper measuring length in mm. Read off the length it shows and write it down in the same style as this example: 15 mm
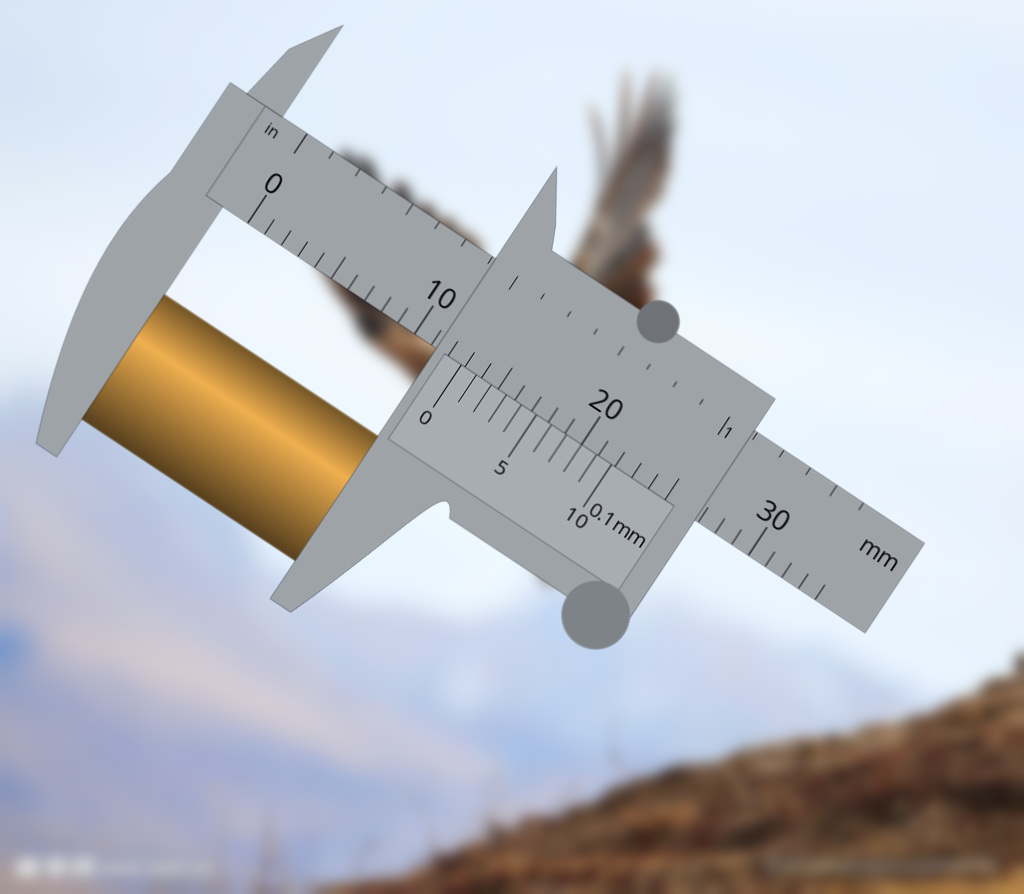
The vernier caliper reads 12.8 mm
